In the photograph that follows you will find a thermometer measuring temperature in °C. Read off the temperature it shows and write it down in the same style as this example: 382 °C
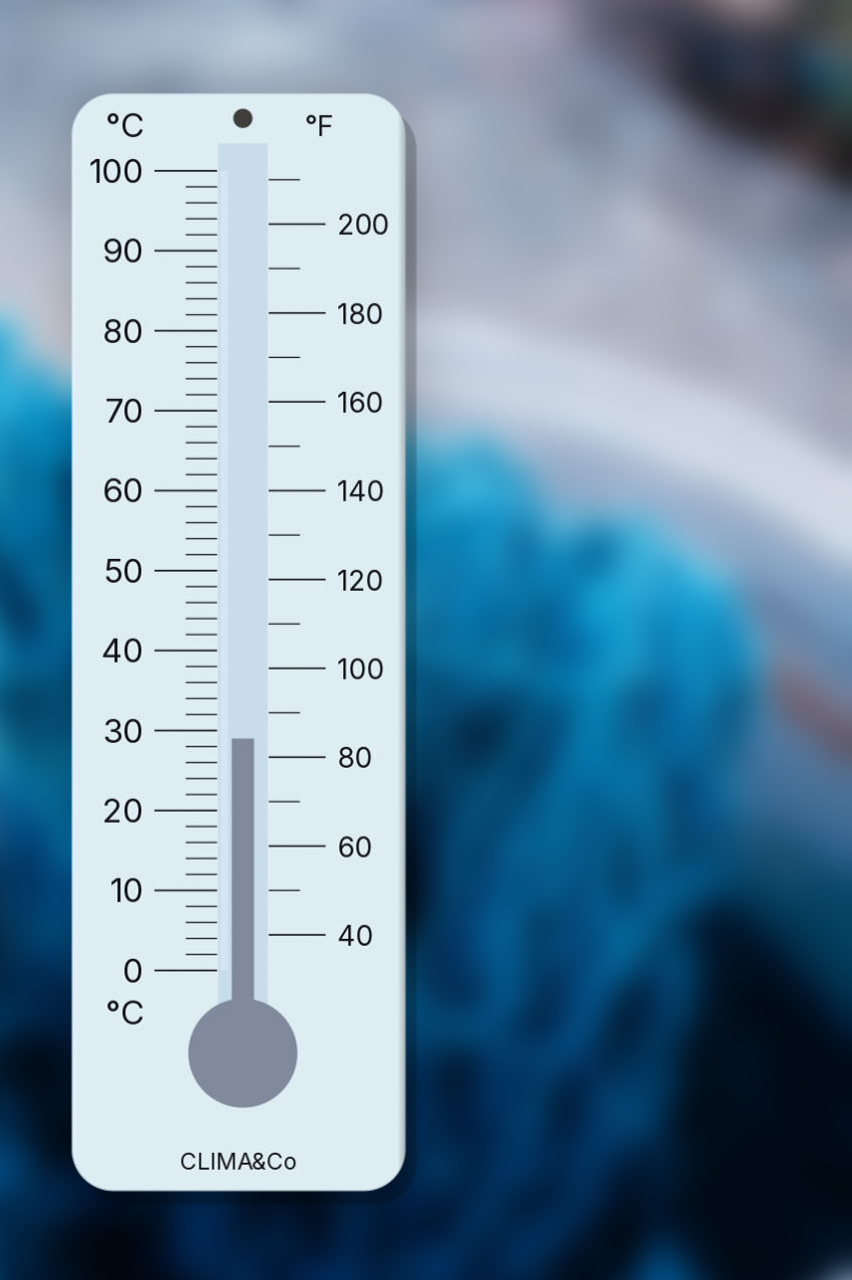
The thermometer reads 29 °C
